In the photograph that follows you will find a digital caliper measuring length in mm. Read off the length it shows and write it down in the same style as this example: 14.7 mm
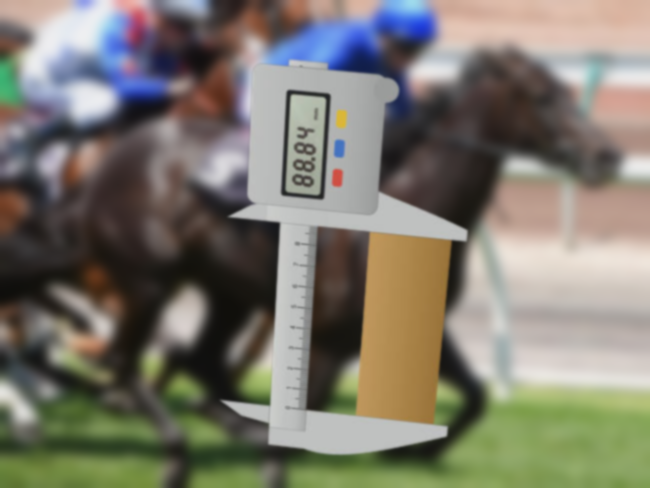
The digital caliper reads 88.84 mm
